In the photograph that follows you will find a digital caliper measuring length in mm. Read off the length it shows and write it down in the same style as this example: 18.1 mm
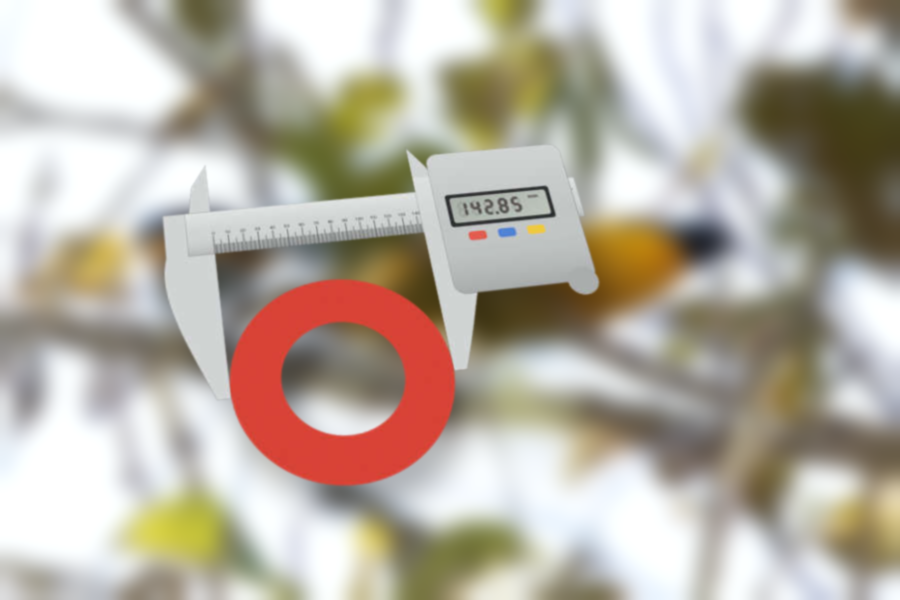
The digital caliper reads 142.85 mm
